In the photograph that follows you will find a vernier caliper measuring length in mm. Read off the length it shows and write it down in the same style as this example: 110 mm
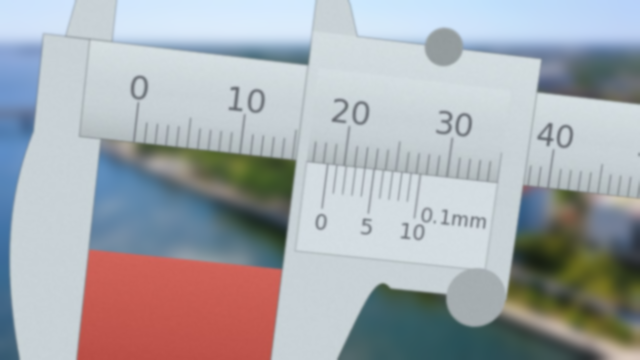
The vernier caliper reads 18.4 mm
